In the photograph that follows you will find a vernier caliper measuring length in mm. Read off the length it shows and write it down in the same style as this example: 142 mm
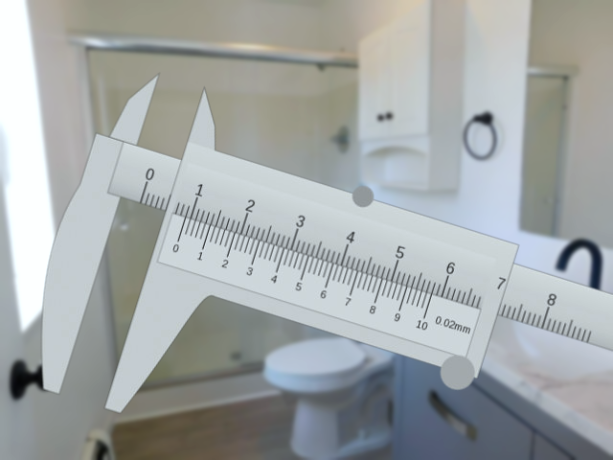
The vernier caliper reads 9.0 mm
